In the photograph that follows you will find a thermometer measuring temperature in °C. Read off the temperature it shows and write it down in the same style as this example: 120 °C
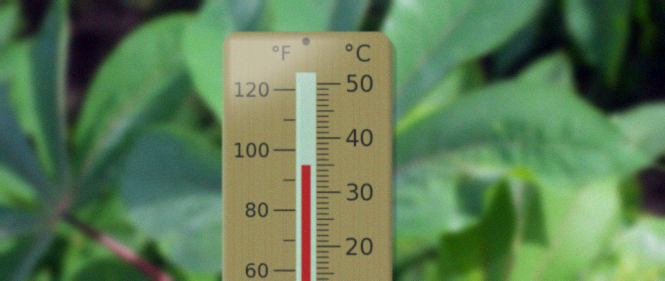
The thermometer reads 35 °C
